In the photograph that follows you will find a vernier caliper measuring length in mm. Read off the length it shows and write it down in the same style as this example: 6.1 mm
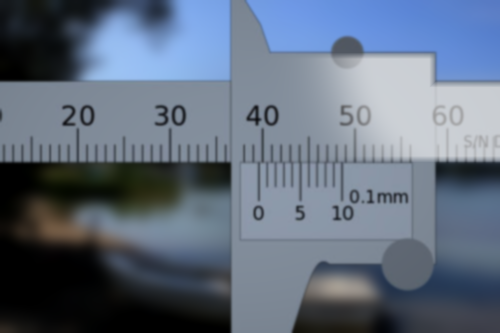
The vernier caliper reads 39.6 mm
